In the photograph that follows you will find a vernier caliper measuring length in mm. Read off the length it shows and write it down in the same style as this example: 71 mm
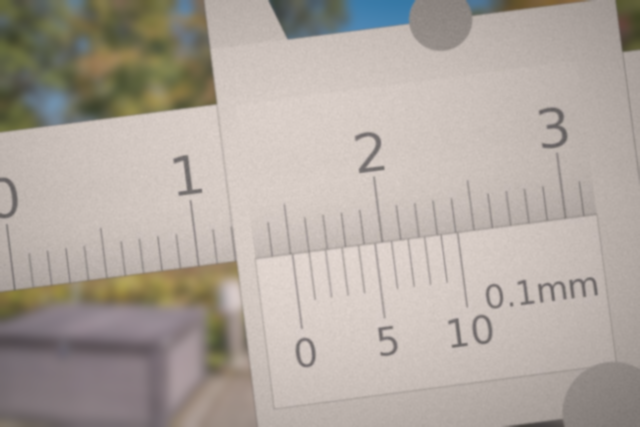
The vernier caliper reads 15.1 mm
